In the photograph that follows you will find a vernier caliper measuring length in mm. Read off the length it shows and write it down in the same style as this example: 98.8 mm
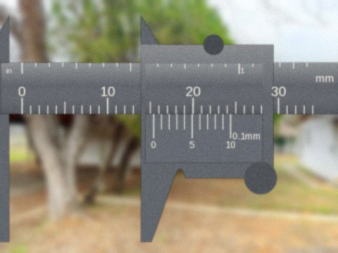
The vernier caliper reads 15.4 mm
